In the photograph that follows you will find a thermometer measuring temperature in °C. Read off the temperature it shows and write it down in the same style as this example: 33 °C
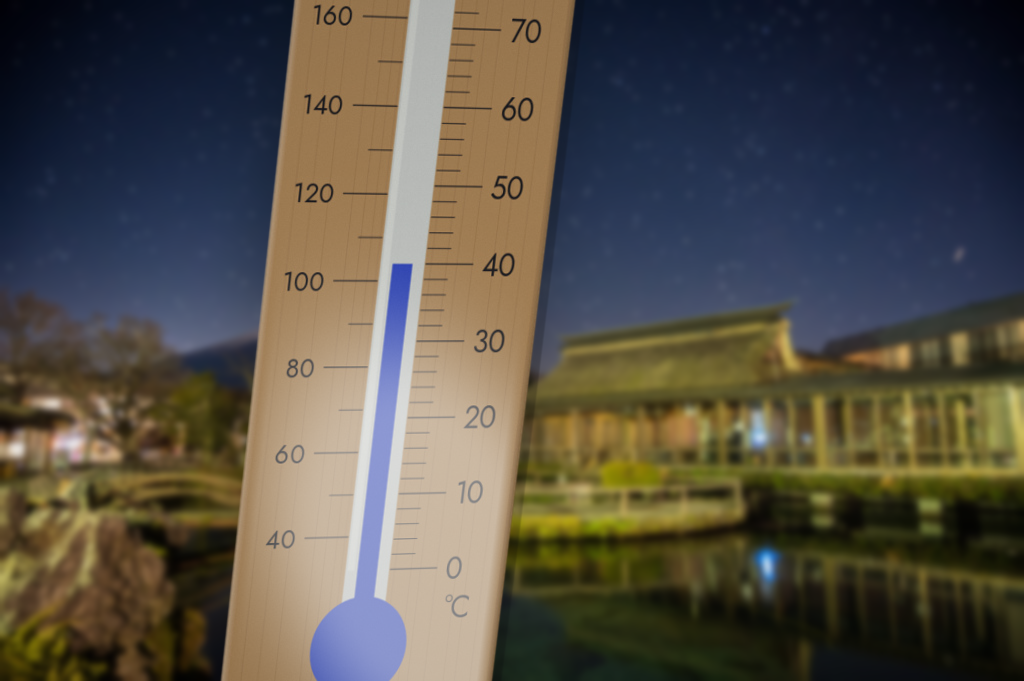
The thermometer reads 40 °C
